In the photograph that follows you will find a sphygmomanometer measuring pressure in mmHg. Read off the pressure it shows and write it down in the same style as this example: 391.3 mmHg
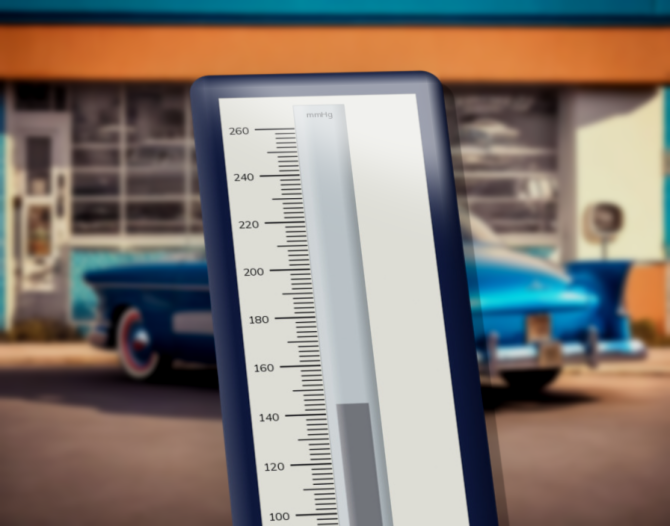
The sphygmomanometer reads 144 mmHg
